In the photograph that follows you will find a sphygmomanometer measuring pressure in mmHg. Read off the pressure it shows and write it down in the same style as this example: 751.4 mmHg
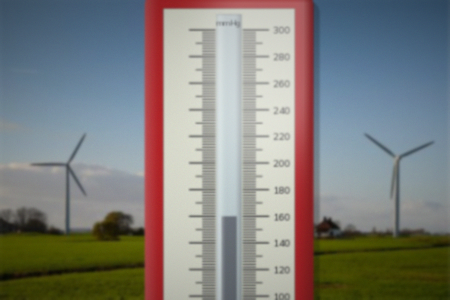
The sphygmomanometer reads 160 mmHg
